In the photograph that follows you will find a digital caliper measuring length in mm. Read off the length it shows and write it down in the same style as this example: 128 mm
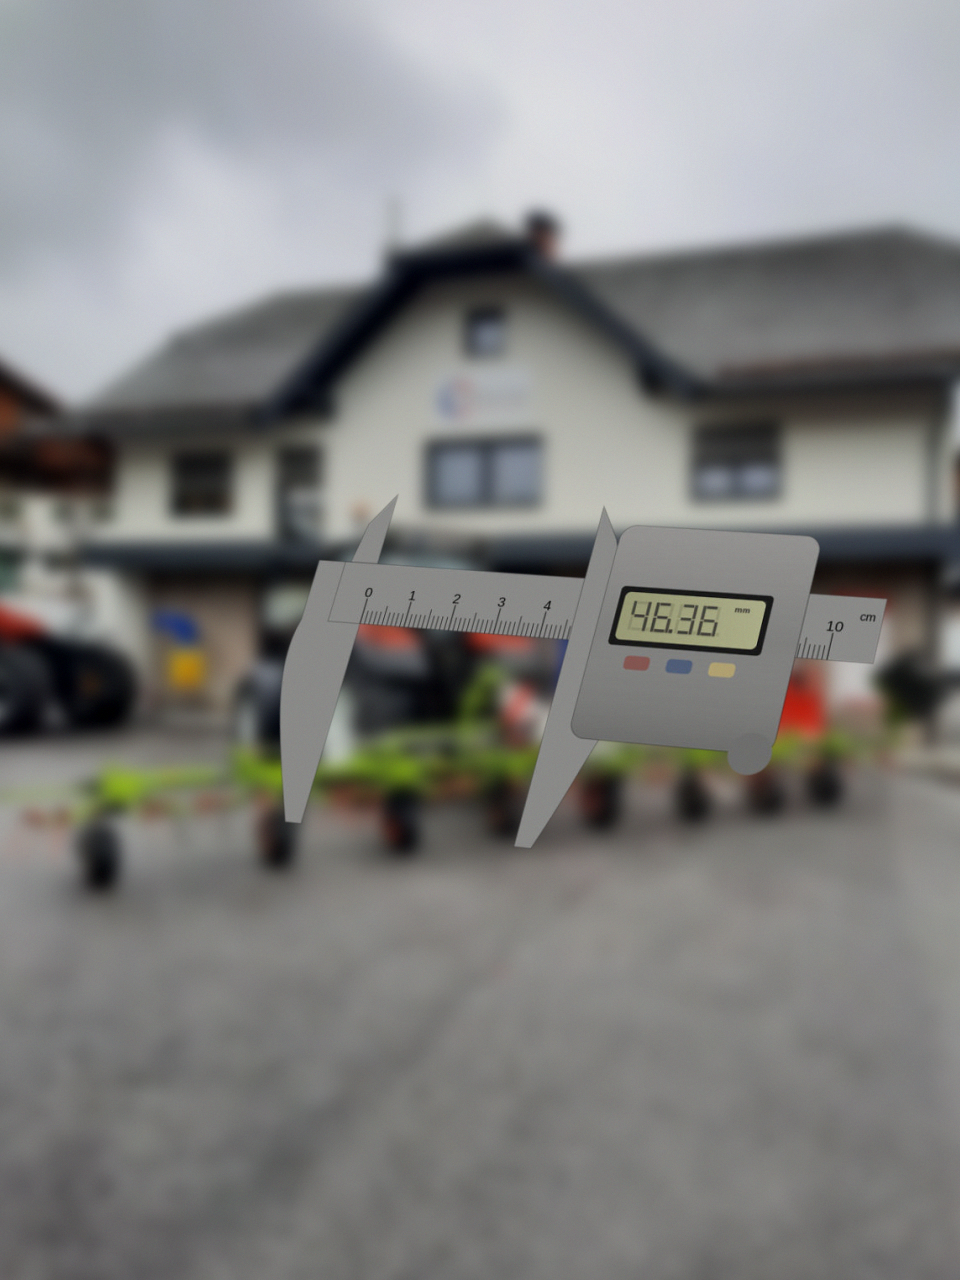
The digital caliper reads 46.36 mm
